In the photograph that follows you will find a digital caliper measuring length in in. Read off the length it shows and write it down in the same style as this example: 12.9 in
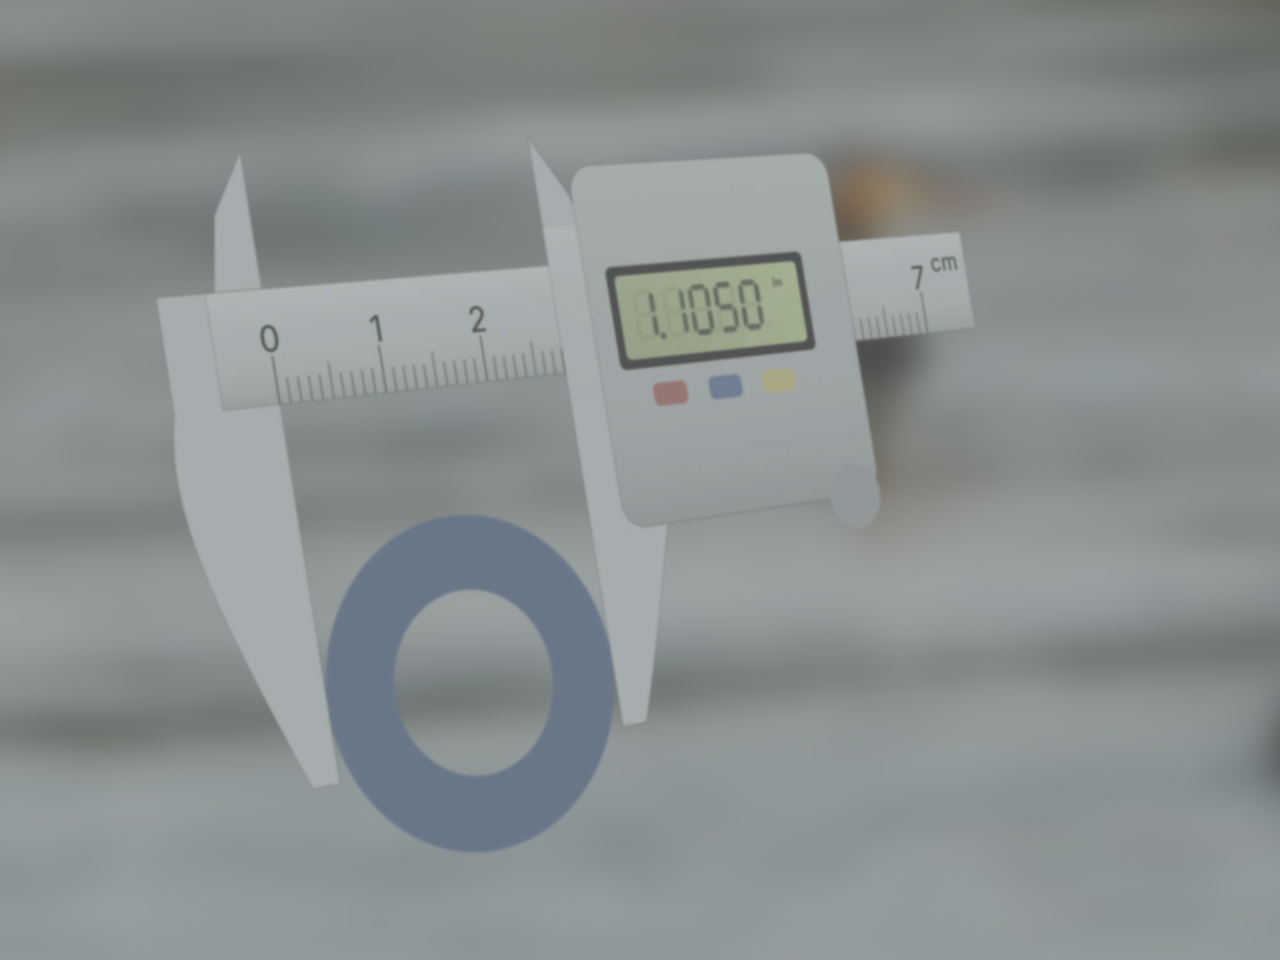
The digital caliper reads 1.1050 in
